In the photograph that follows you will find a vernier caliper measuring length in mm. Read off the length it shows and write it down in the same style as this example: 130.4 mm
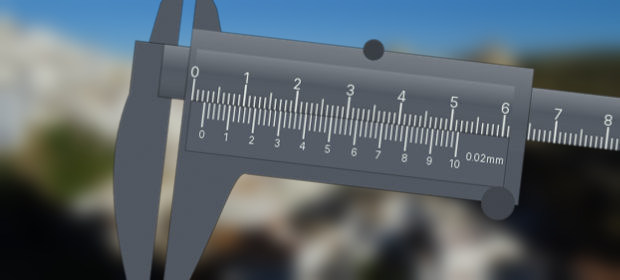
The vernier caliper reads 2.5 mm
